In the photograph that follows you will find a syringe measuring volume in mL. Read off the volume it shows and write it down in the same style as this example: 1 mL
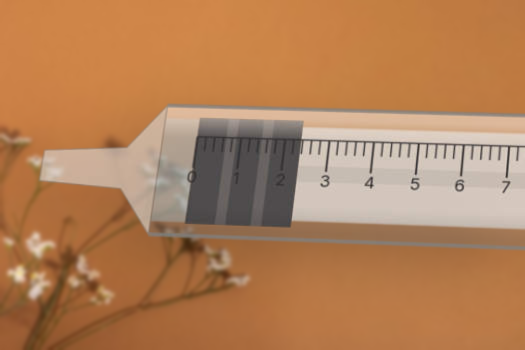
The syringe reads 0 mL
